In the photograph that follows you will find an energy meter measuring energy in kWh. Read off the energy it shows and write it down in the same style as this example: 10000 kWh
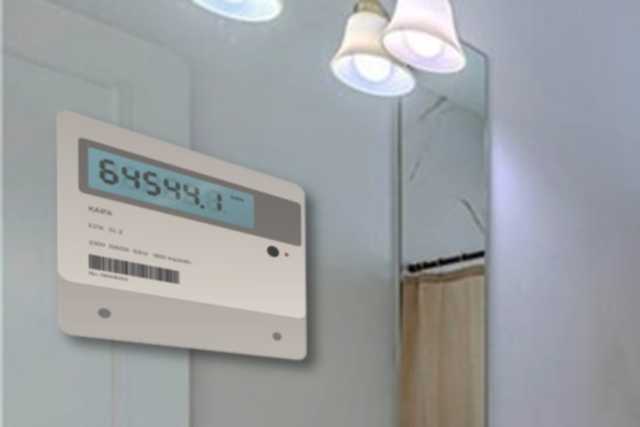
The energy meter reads 64544.1 kWh
